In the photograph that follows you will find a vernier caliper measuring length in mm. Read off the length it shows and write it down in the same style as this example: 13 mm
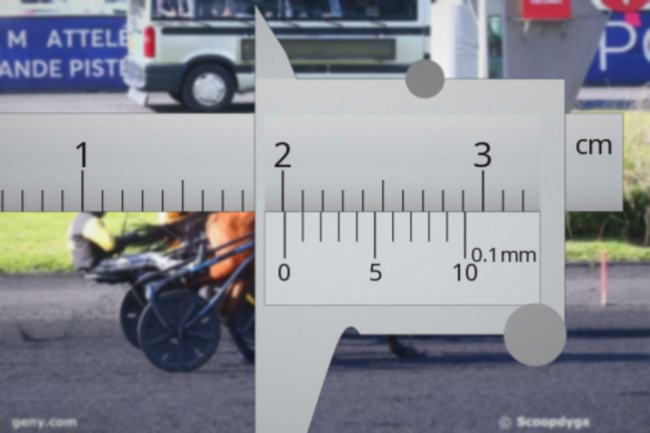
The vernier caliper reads 20.1 mm
